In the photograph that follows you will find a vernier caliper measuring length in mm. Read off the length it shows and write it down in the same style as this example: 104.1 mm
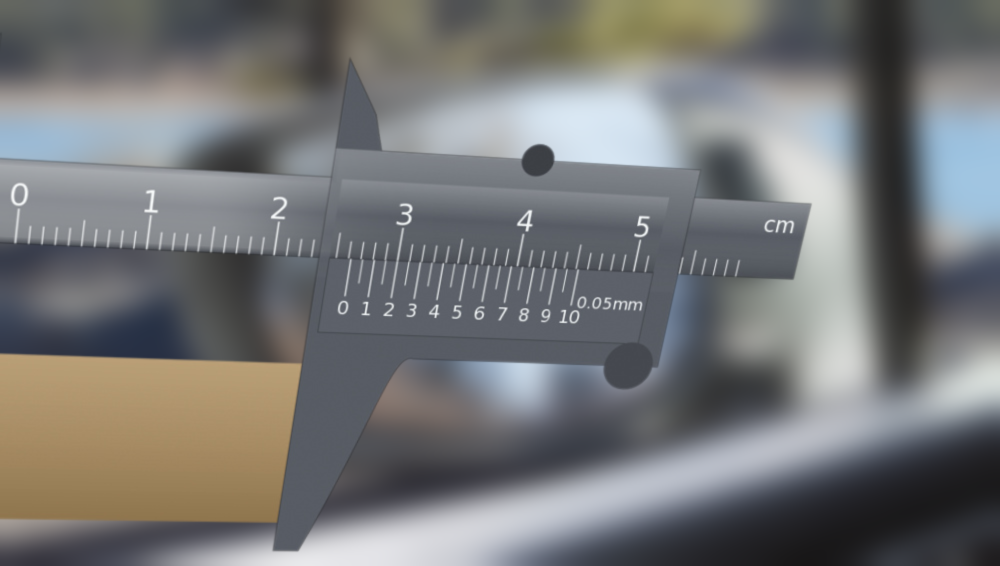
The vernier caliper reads 26.2 mm
